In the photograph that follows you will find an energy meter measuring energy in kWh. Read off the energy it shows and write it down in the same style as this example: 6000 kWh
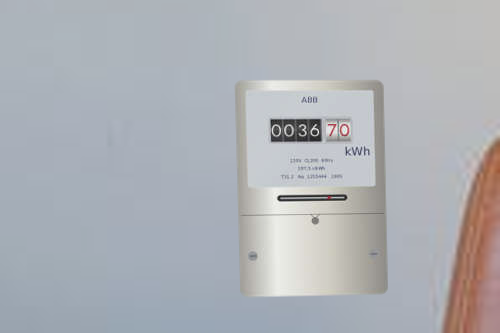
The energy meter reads 36.70 kWh
